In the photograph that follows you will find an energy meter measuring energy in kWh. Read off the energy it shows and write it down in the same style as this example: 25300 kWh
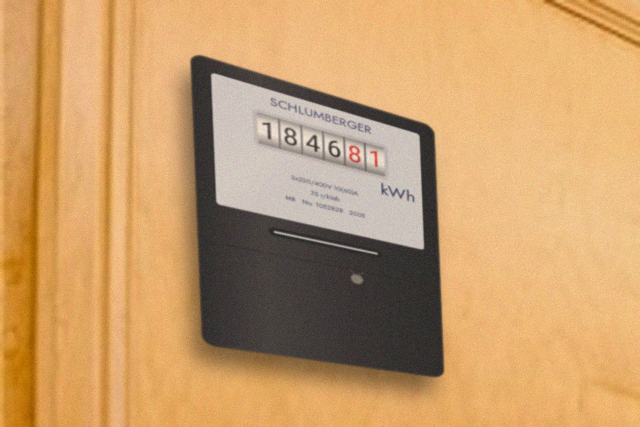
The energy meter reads 1846.81 kWh
